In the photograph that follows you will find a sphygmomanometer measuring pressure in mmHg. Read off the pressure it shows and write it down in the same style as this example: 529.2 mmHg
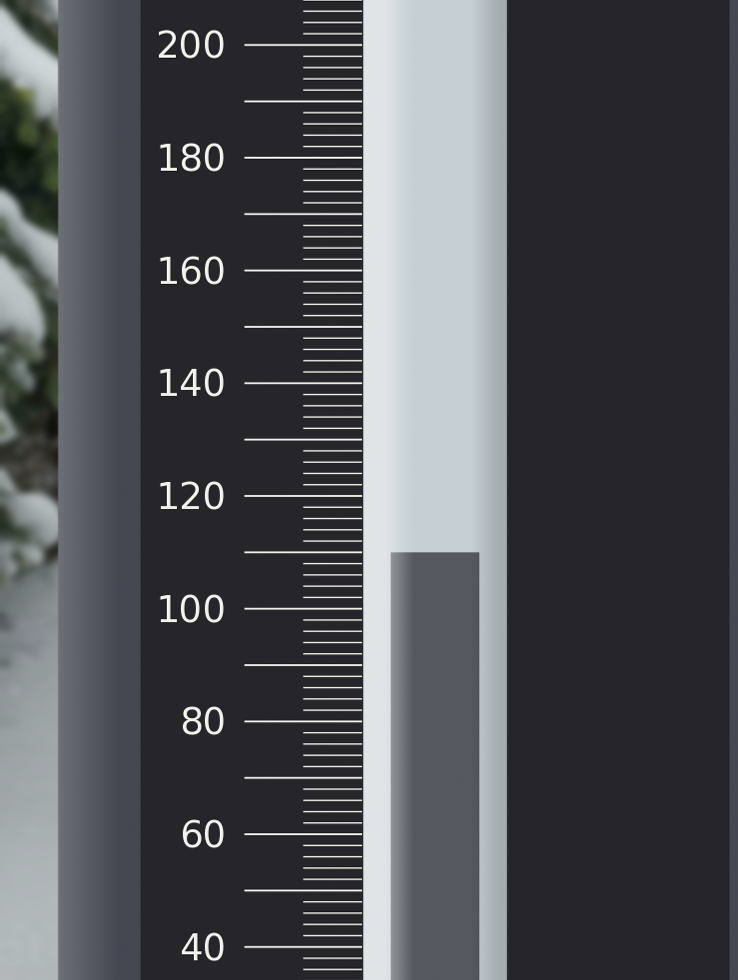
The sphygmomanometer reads 110 mmHg
